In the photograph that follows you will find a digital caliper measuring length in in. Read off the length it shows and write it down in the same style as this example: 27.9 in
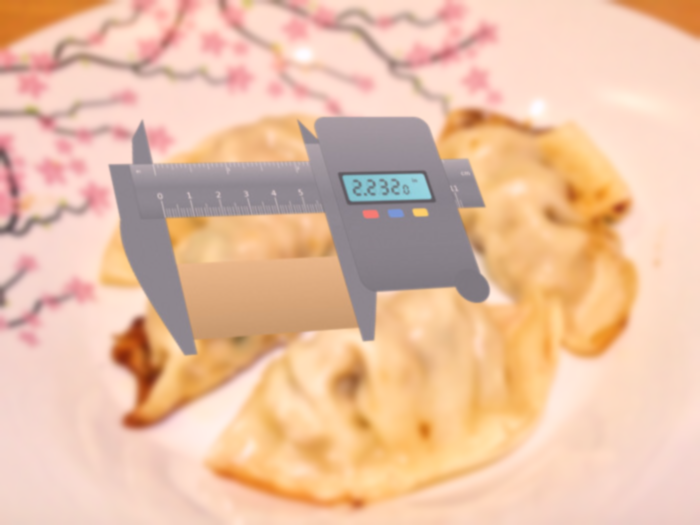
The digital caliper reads 2.2320 in
